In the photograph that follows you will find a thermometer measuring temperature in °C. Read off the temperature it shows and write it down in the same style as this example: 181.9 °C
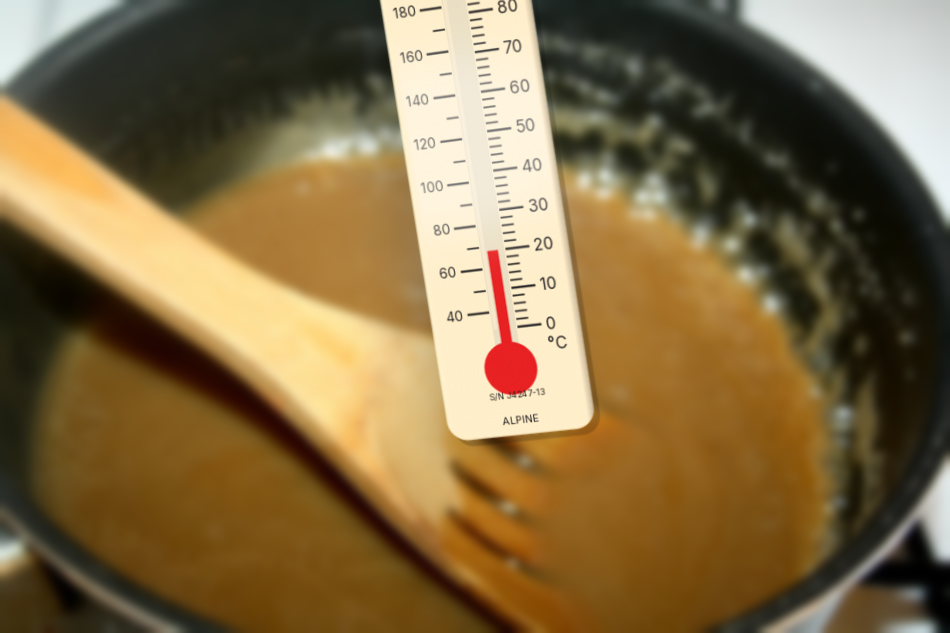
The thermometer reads 20 °C
